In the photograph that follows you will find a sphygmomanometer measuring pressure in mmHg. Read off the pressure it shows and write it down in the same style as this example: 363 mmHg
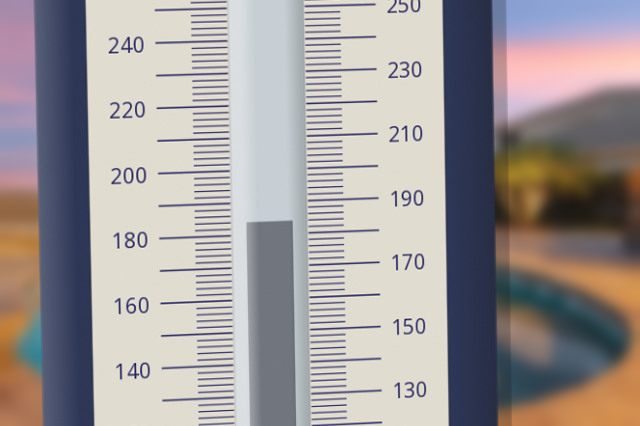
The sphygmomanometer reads 184 mmHg
